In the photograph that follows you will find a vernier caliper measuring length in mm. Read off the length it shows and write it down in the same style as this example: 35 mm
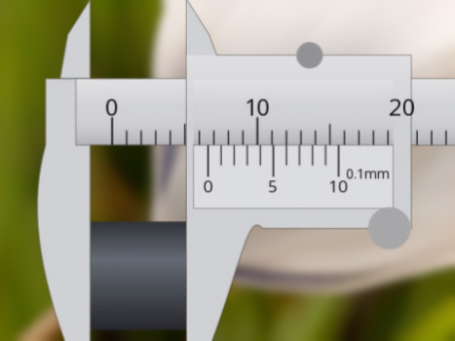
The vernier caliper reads 6.6 mm
